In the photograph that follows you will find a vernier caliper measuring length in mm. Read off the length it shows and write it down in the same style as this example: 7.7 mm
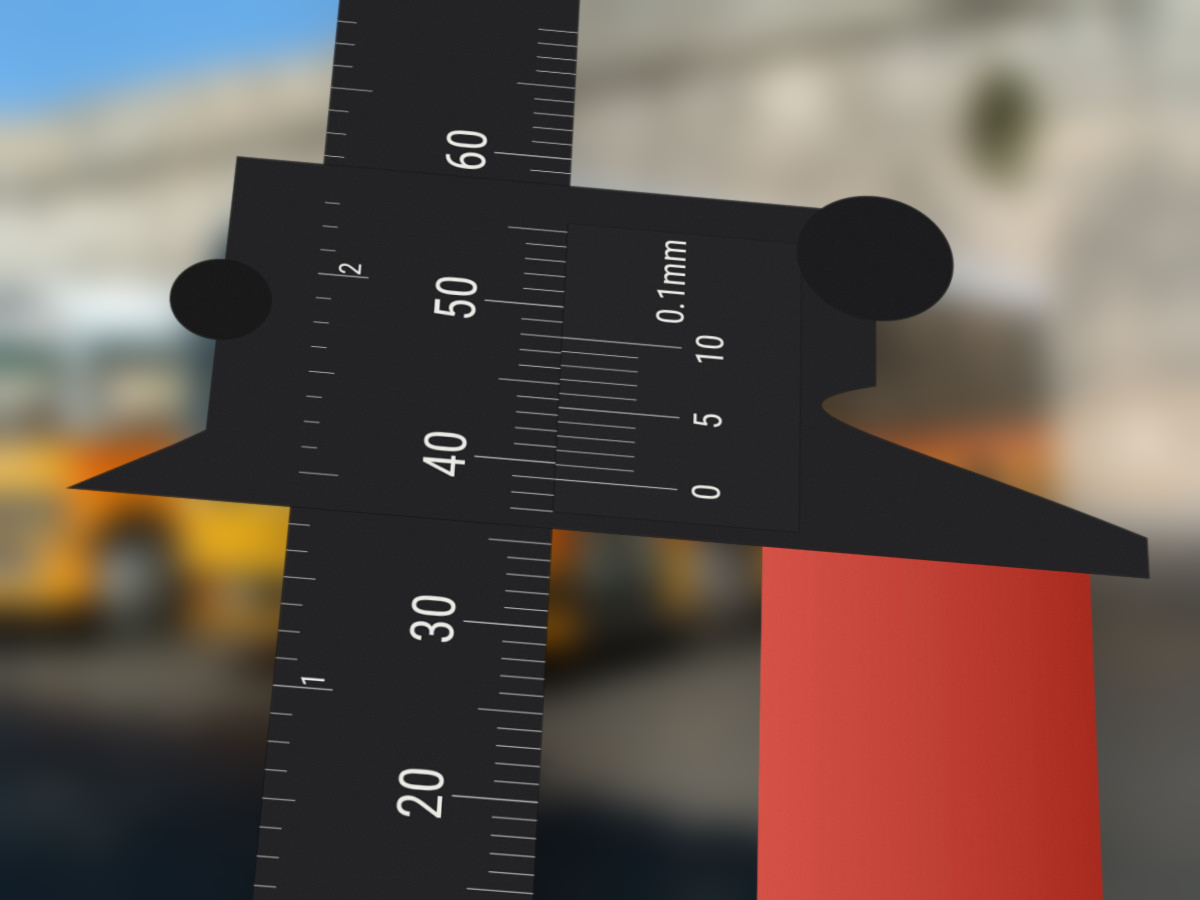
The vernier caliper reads 39.0 mm
